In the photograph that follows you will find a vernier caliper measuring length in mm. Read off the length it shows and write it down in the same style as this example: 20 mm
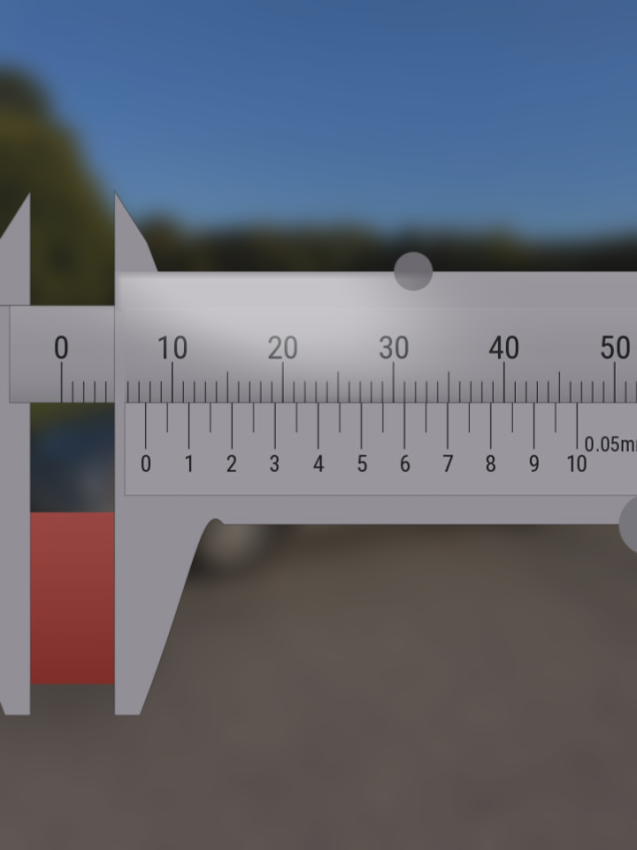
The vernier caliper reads 7.6 mm
